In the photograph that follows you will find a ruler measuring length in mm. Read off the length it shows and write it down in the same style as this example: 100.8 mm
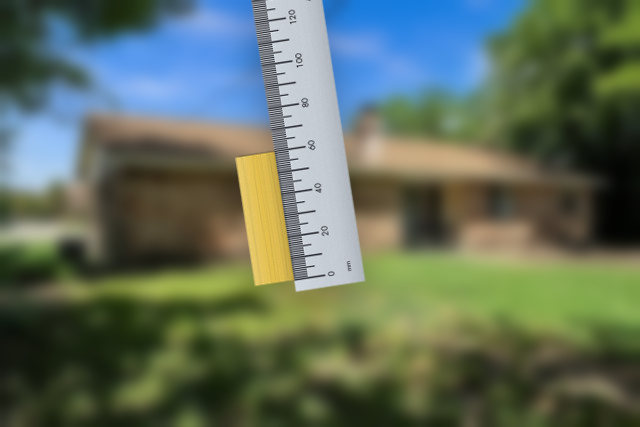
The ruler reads 60 mm
